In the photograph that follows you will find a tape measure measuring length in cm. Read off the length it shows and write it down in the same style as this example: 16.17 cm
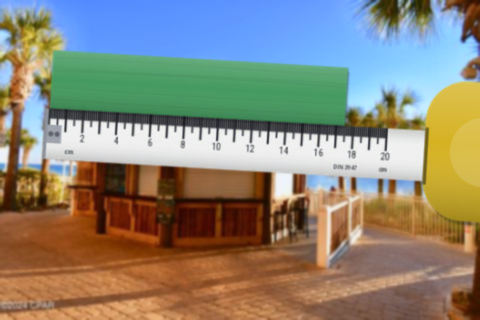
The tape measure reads 17.5 cm
